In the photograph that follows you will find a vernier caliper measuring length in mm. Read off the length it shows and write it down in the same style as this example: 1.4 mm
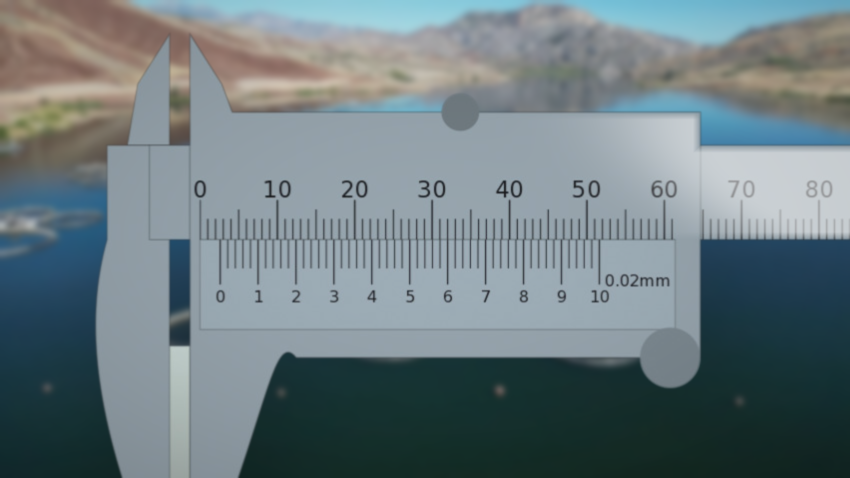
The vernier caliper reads 2.6 mm
